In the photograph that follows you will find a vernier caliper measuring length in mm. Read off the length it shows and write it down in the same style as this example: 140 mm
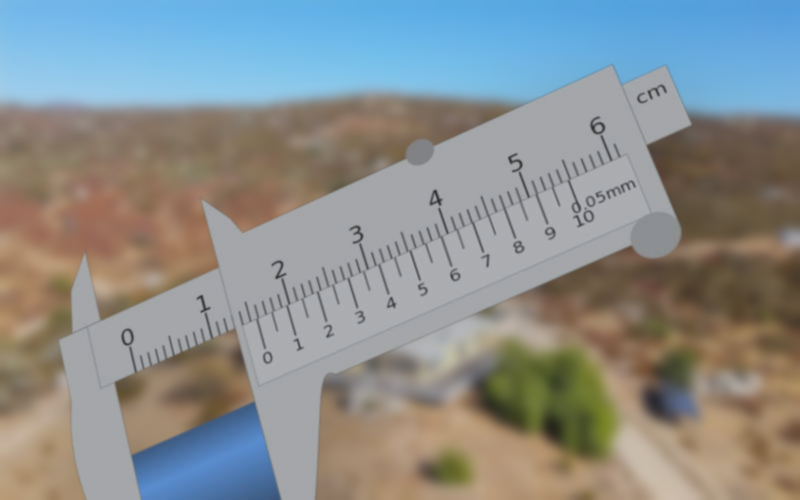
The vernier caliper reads 15.8 mm
